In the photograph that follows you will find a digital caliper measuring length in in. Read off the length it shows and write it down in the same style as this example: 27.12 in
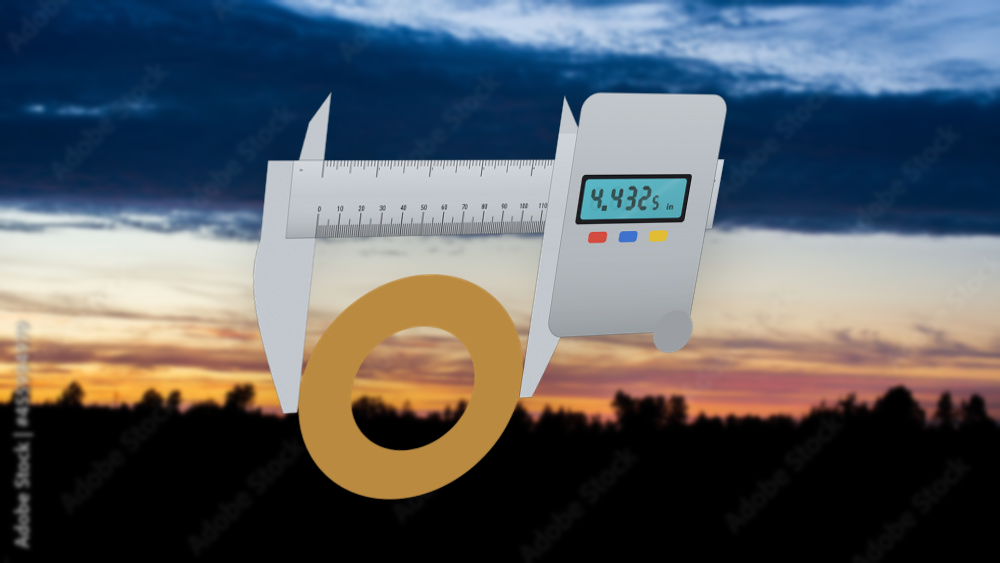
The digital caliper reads 4.4325 in
